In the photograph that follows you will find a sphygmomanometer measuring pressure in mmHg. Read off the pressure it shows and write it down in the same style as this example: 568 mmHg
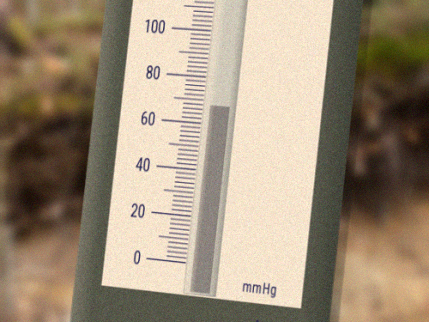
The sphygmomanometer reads 68 mmHg
